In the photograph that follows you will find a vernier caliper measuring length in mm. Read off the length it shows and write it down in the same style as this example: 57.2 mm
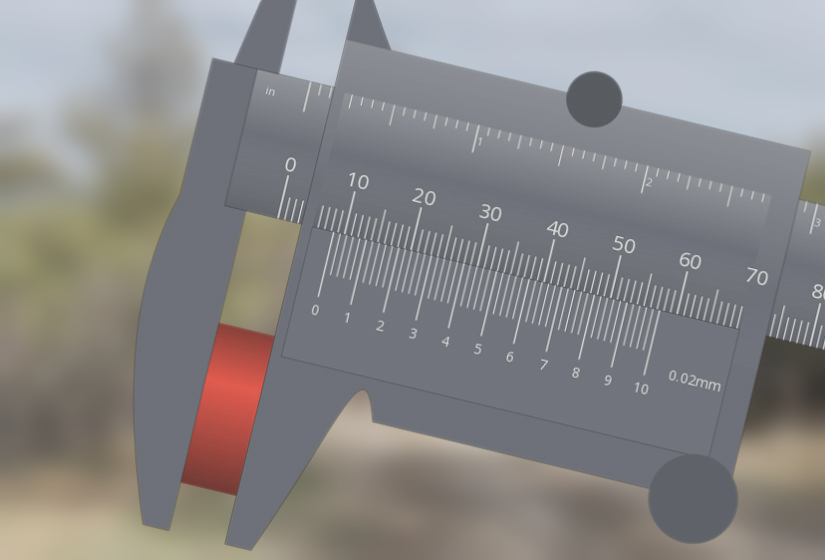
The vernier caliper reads 8.4 mm
